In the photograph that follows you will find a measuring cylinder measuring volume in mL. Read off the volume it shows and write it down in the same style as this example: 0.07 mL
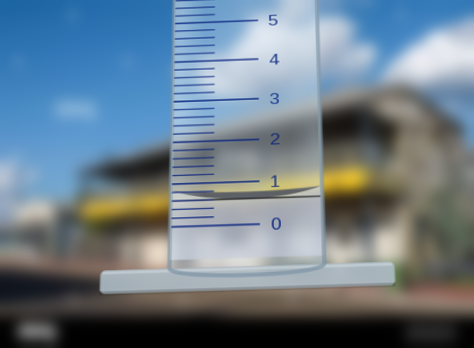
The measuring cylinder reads 0.6 mL
